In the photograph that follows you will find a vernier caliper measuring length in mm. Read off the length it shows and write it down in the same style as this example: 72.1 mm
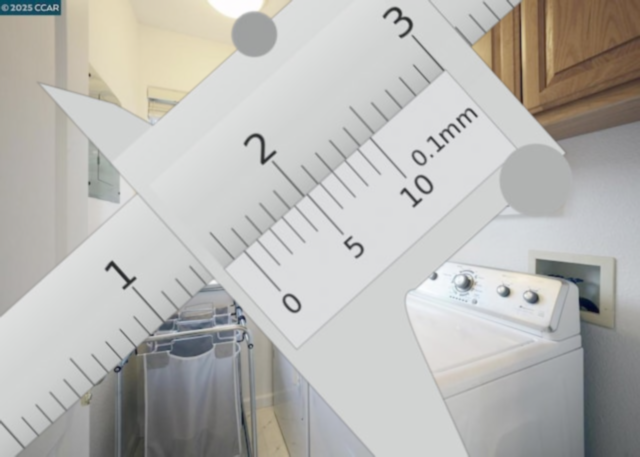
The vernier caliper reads 15.7 mm
